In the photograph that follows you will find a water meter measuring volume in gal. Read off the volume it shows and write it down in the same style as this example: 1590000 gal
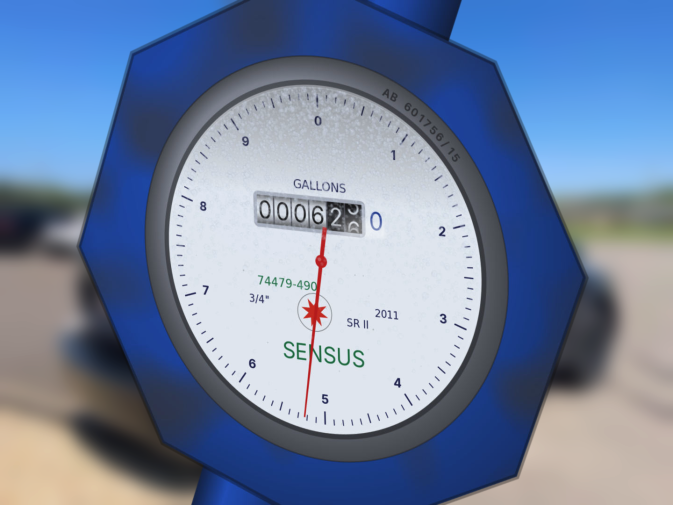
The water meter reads 6255.2 gal
